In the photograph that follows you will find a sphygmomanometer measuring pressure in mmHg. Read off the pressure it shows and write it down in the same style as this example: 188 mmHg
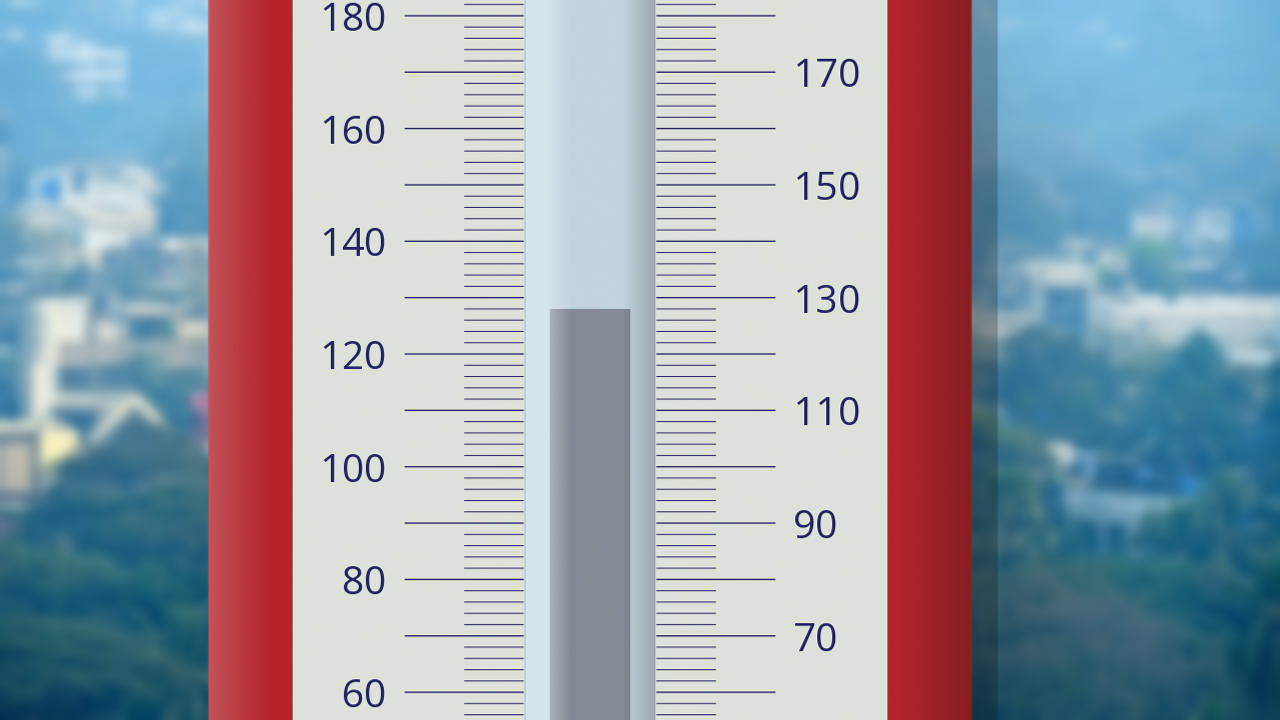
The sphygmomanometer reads 128 mmHg
